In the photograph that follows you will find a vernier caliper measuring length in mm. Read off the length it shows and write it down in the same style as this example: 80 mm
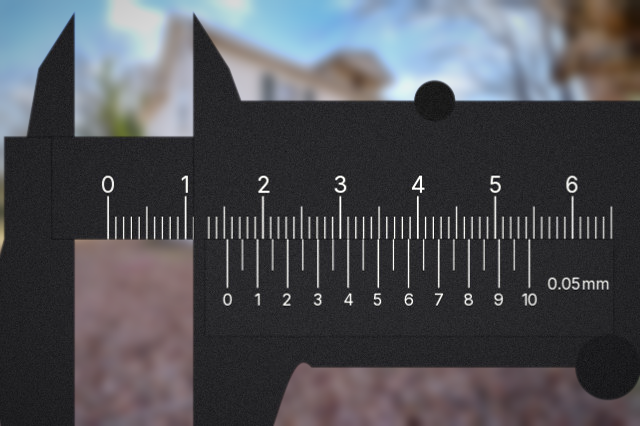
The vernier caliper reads 15.4 mm
